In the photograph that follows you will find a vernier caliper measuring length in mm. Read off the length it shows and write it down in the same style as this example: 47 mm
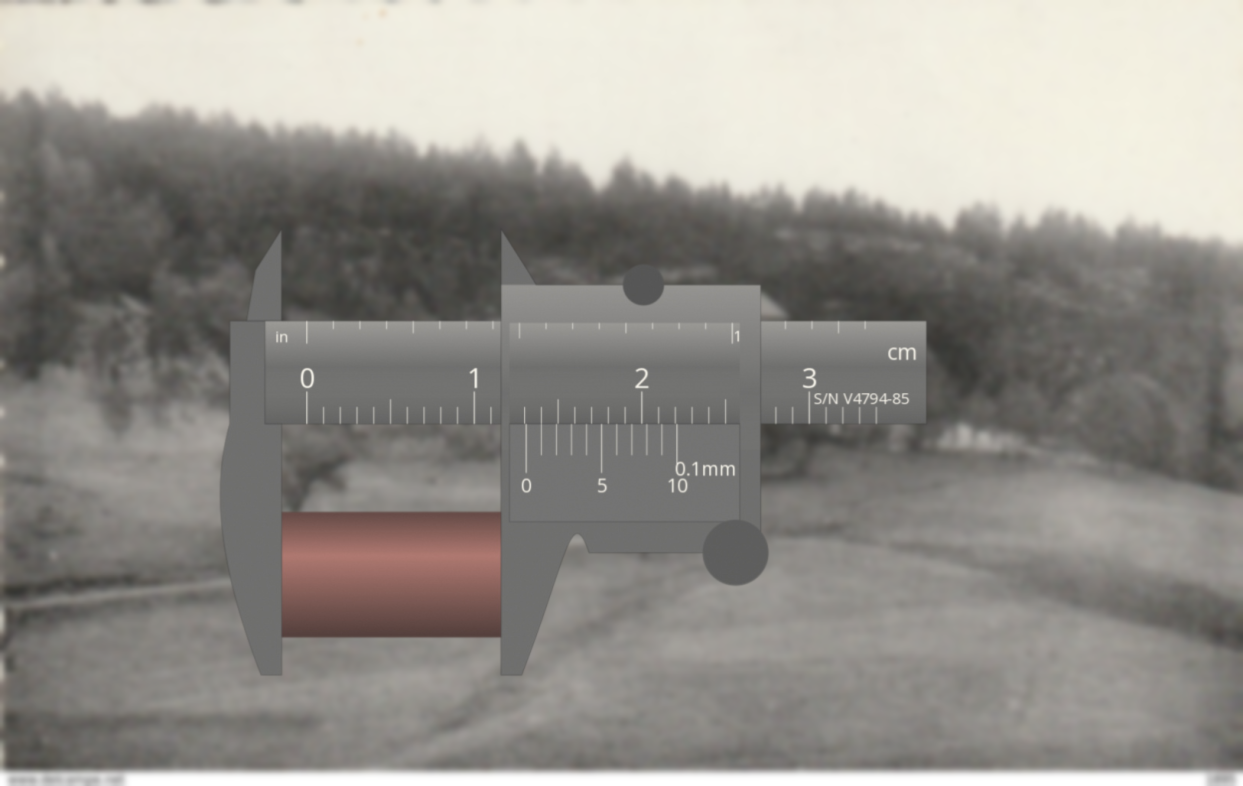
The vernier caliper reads 13.1 mm
